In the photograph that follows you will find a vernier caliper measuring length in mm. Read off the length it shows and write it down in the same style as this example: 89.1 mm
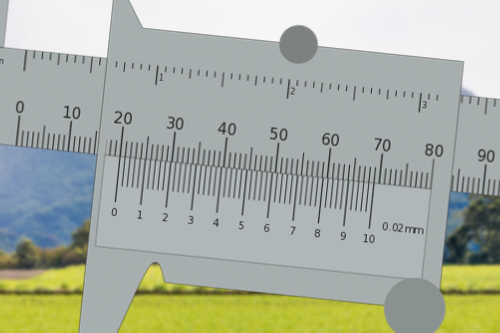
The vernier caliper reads 20.0 mm
